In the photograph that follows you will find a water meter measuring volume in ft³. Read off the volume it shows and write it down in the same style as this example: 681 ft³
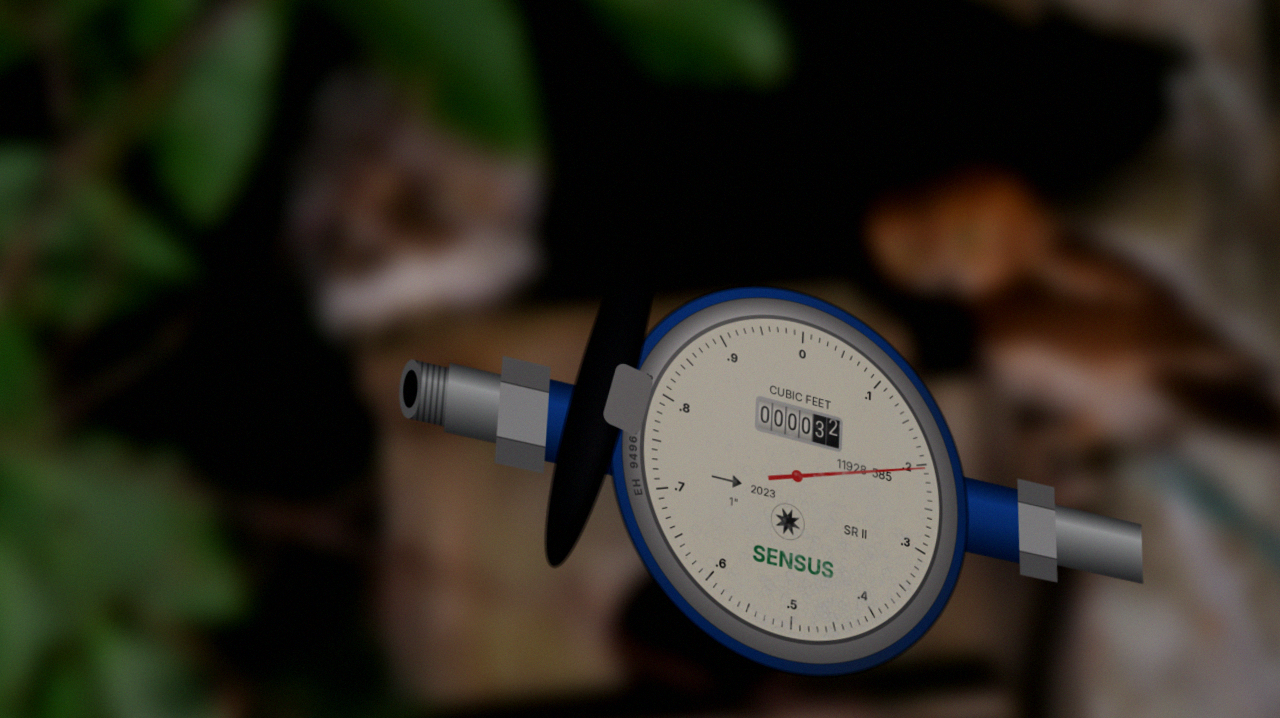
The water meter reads 32.20 ft³
